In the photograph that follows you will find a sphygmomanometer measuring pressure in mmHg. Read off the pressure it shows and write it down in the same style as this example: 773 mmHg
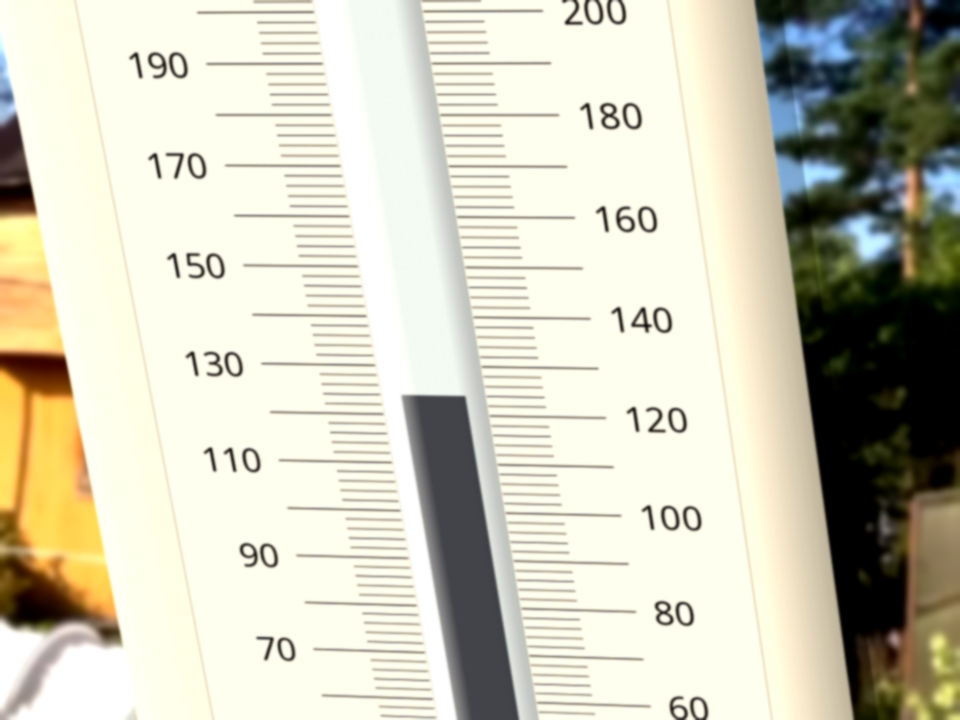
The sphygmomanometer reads 124 mmHg
